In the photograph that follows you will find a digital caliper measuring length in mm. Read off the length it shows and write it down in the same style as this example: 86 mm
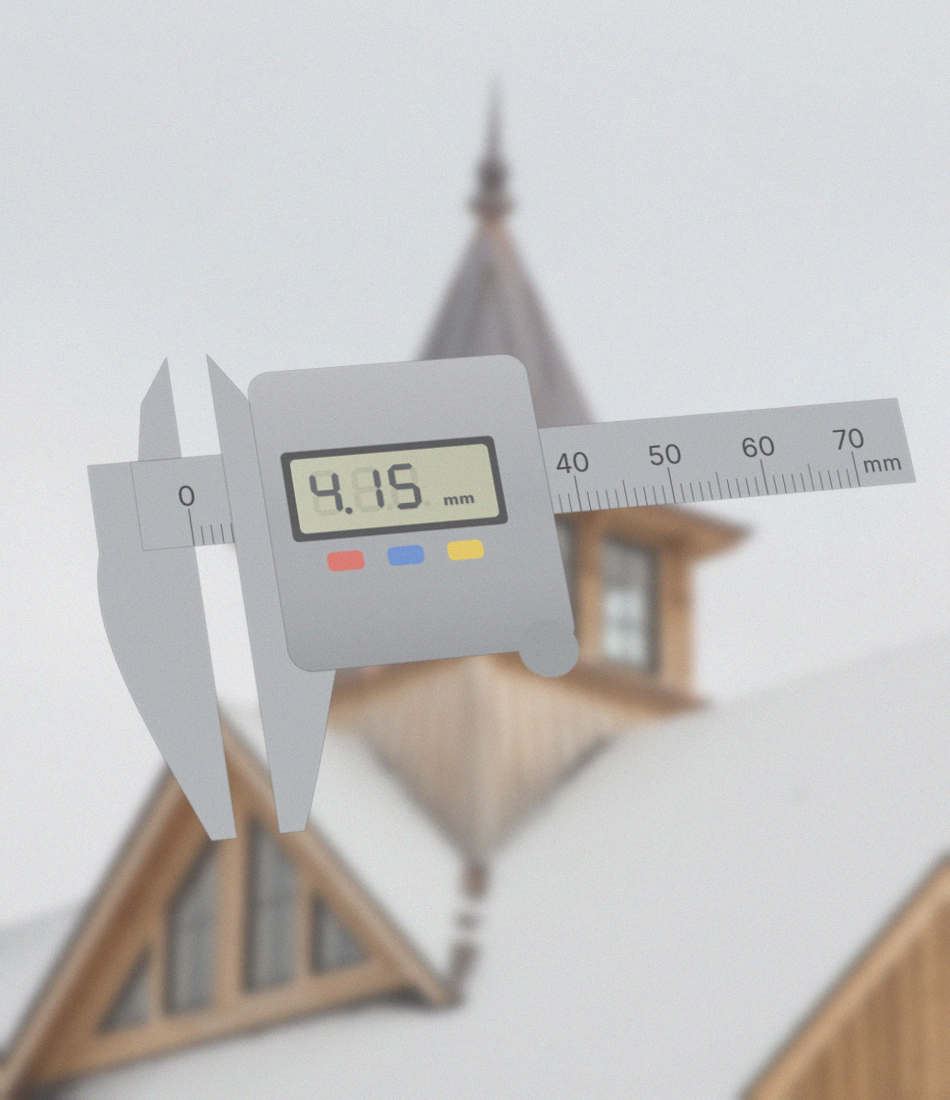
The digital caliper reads 4.15 mm
